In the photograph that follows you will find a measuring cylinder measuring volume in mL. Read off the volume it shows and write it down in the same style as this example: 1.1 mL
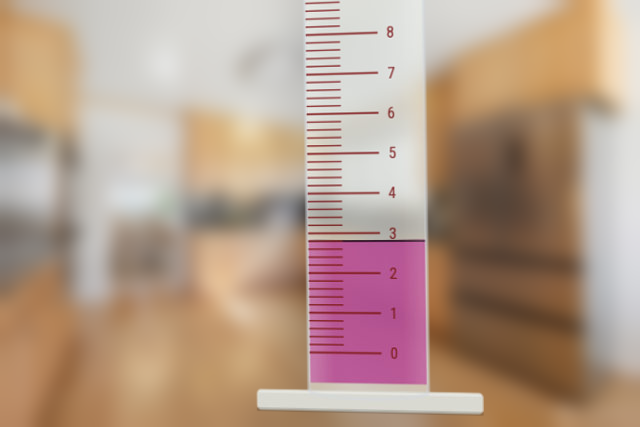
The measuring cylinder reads 2.8 mL
